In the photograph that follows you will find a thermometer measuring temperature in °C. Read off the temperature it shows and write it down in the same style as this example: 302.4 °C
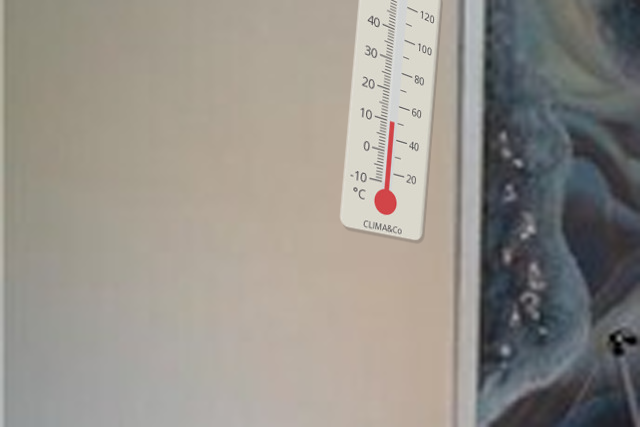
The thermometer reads 10 °C
